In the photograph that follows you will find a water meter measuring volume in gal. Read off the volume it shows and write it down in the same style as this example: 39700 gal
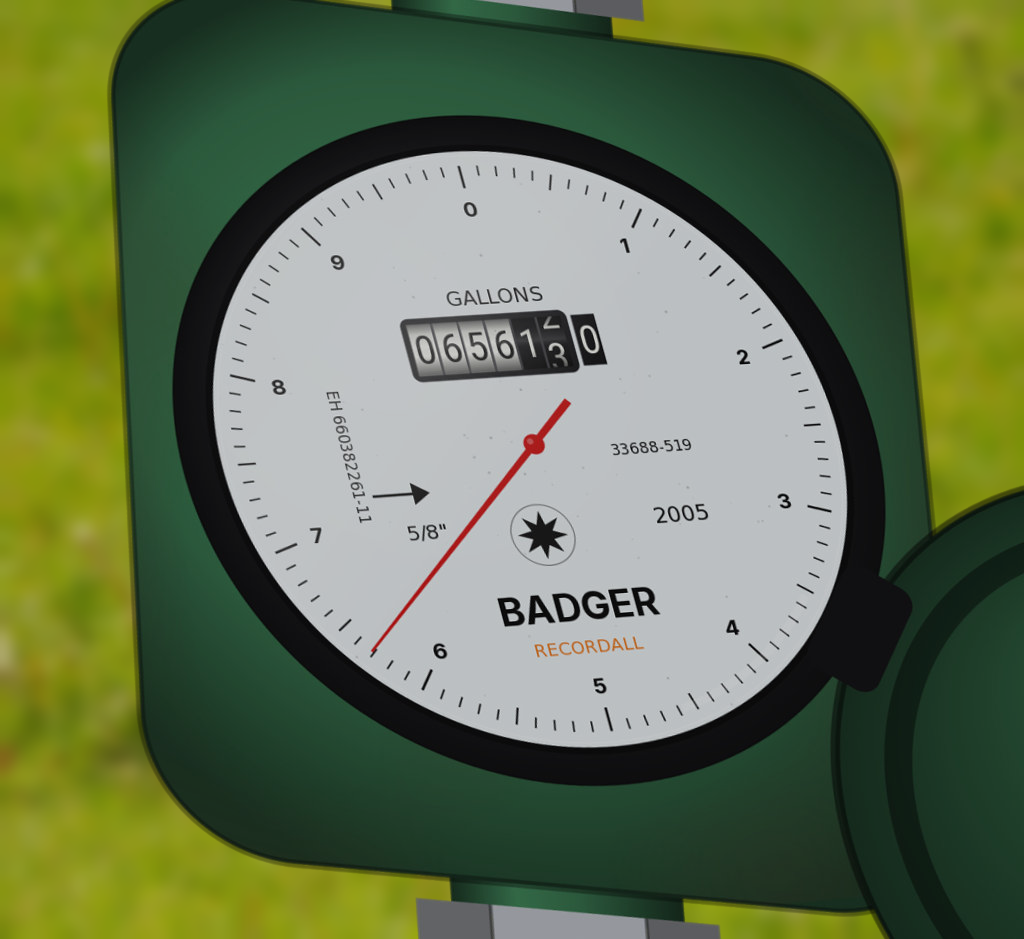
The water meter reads 656126.3 gal
